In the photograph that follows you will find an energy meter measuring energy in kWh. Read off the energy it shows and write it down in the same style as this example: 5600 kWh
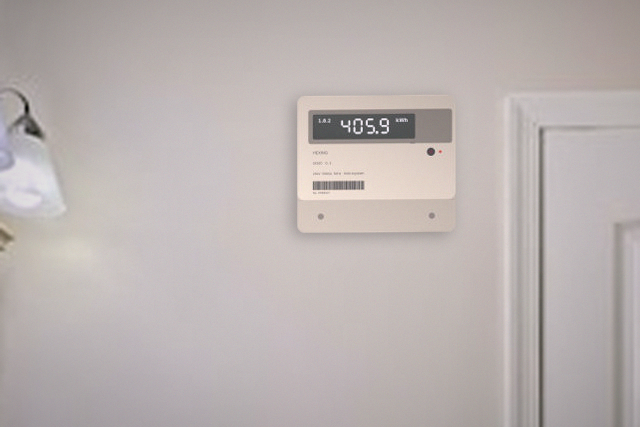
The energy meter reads 405.9 kWh
